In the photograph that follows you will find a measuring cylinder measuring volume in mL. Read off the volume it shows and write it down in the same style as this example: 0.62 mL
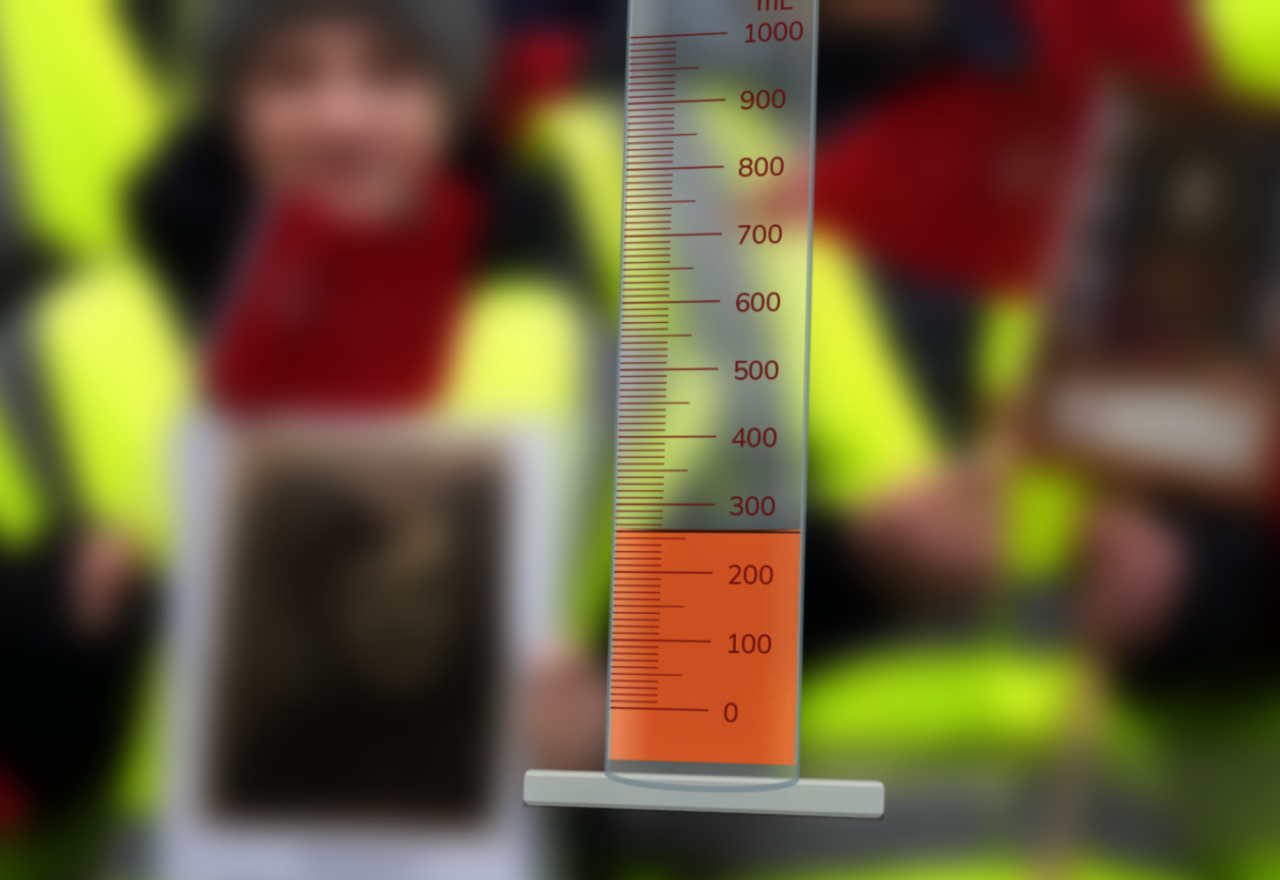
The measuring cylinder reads 260 mL
